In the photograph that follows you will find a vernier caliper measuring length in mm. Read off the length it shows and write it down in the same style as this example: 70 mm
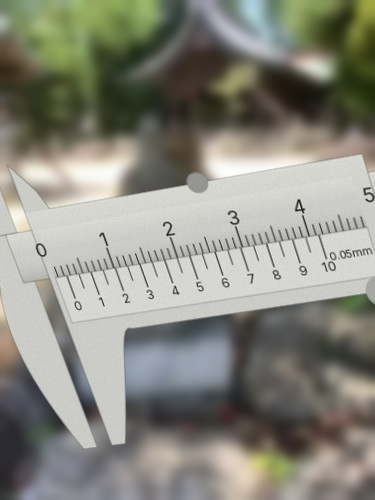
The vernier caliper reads 2.4 mm
